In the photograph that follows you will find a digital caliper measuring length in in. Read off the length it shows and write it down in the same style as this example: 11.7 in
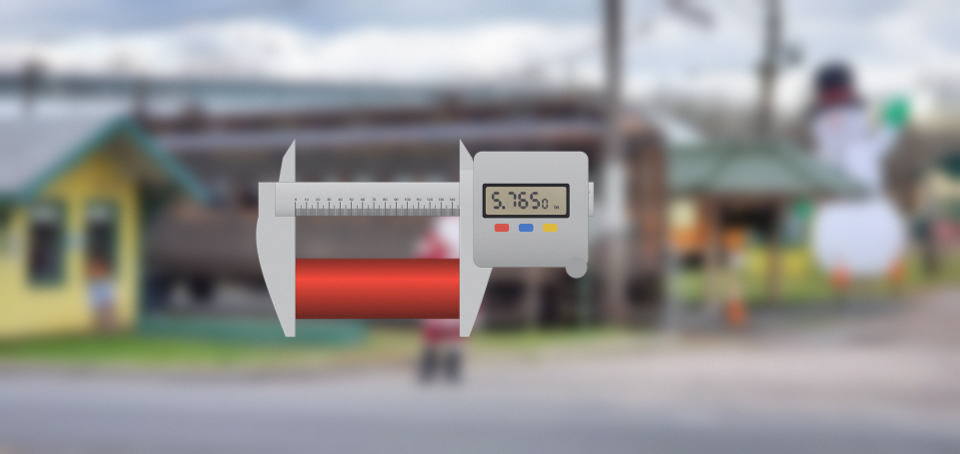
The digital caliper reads 5.7650 in
